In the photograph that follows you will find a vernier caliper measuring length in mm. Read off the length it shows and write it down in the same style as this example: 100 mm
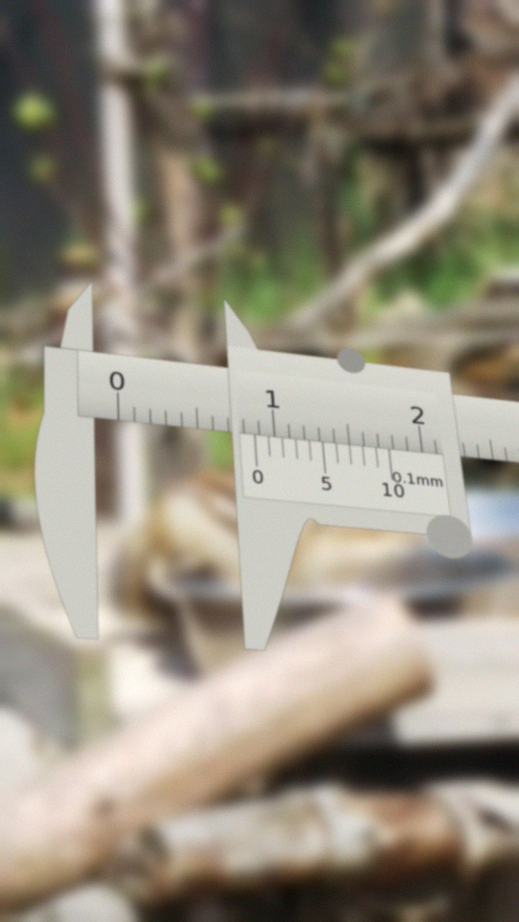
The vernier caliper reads 8.7 mm
